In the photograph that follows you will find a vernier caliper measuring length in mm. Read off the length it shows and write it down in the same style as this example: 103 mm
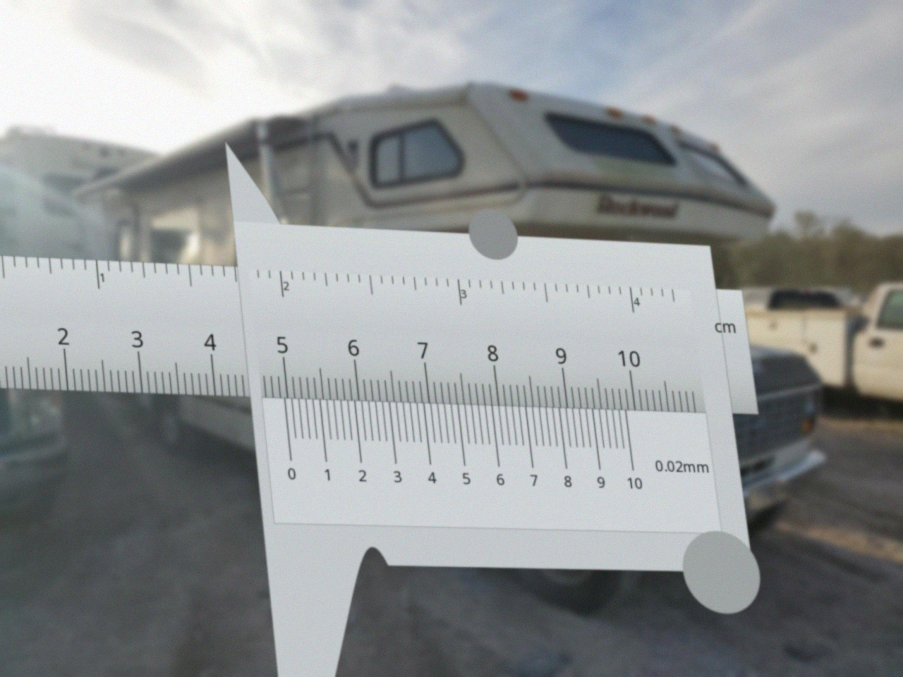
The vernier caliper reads 49.6 mm
